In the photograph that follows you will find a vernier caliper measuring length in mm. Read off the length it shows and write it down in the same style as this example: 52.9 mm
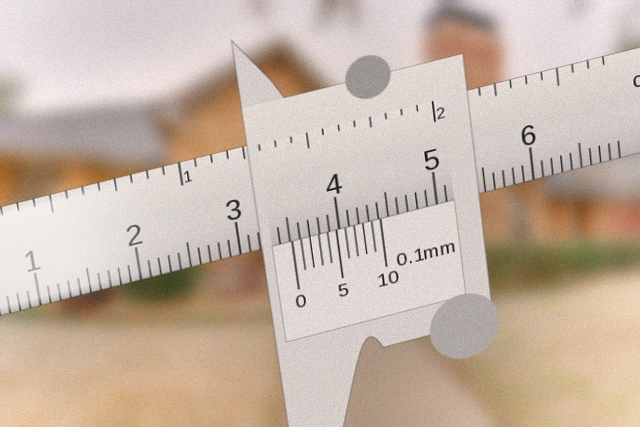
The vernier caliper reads 35.2 mm
